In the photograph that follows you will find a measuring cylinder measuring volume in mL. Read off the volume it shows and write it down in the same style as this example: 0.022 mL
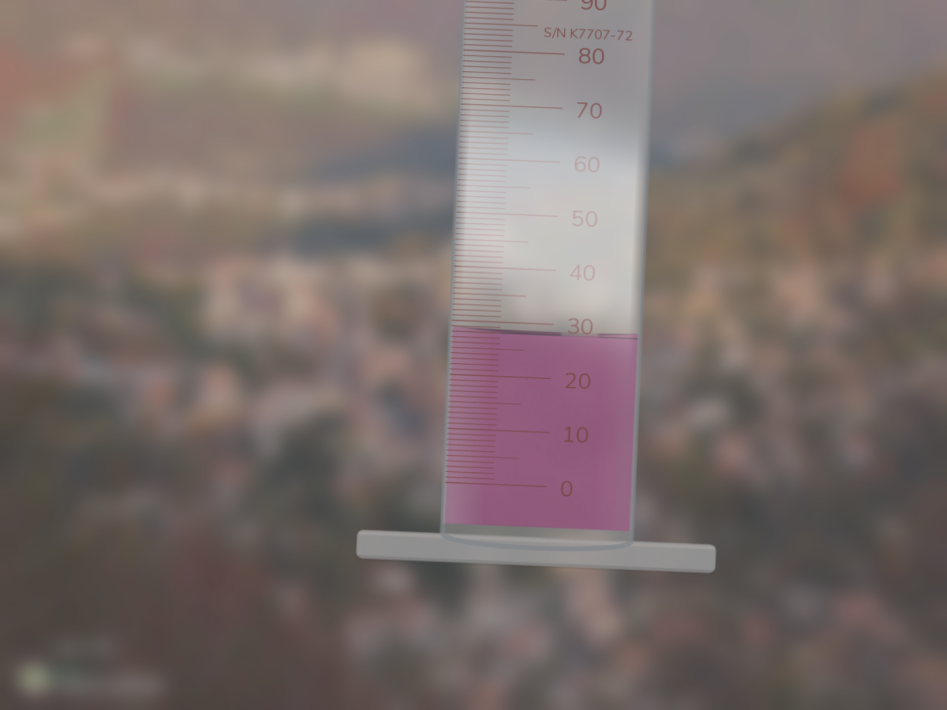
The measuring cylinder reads 28 mL
